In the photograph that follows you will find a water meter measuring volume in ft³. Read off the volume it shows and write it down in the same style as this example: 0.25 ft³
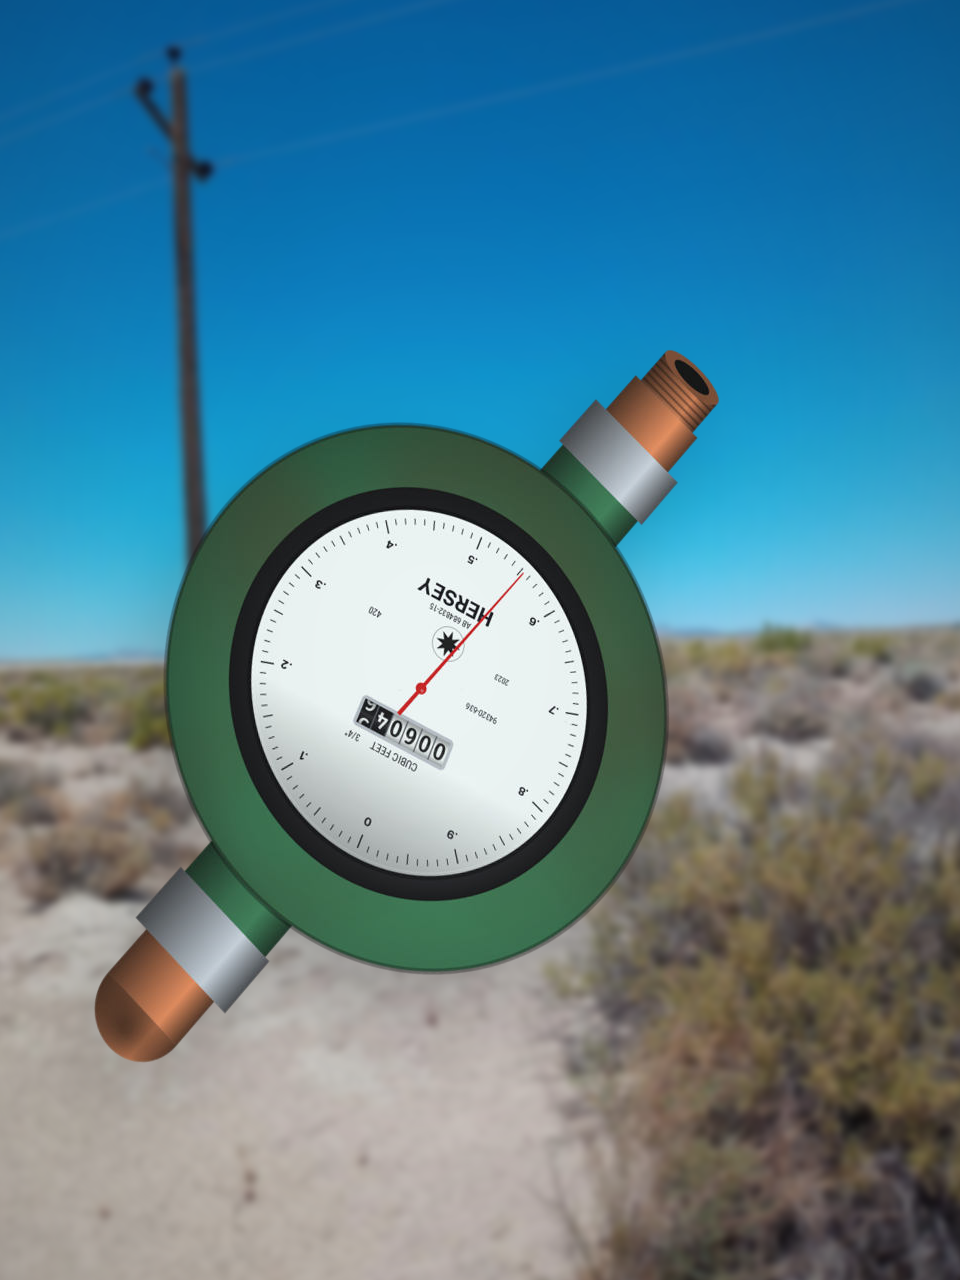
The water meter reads 6045.55 ft³
